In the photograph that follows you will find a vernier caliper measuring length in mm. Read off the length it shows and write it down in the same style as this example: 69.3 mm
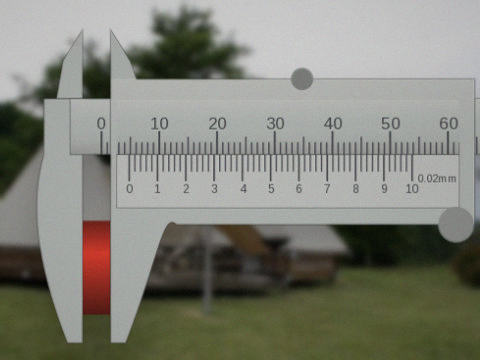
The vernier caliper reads 4.8 mm
